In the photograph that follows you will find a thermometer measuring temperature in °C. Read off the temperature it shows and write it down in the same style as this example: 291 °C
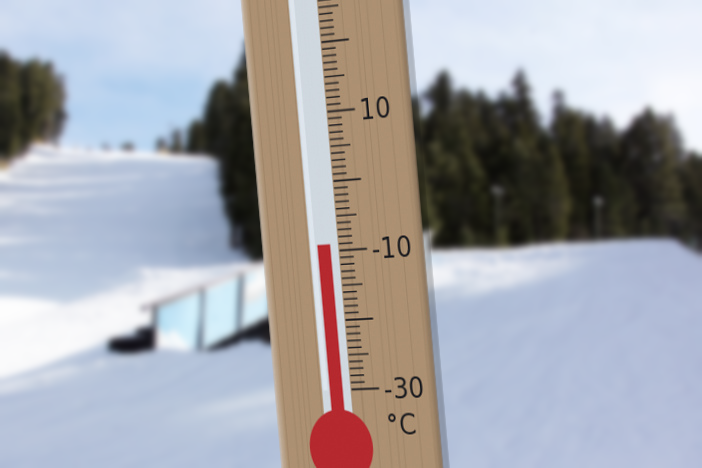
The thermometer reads -9 °C
